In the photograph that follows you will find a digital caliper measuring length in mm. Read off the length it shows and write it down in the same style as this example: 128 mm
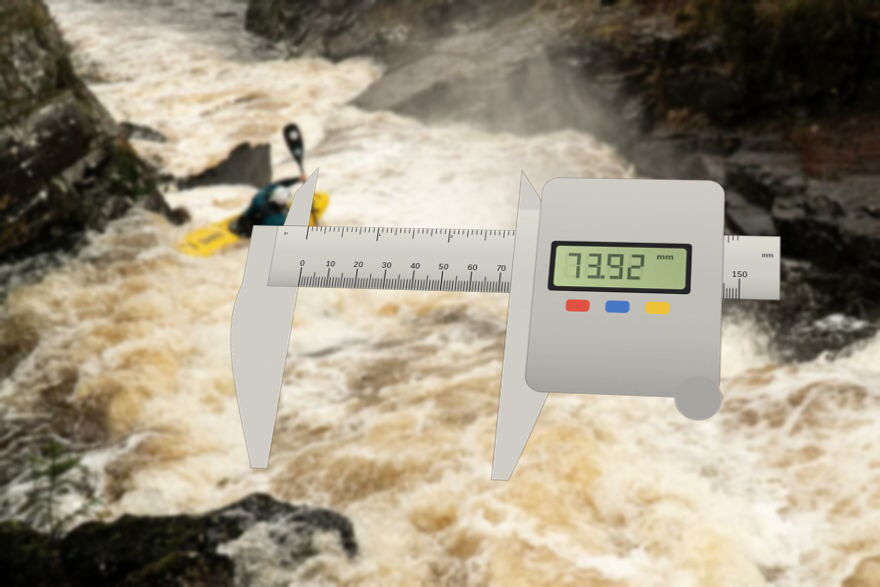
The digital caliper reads 73.92 mm
